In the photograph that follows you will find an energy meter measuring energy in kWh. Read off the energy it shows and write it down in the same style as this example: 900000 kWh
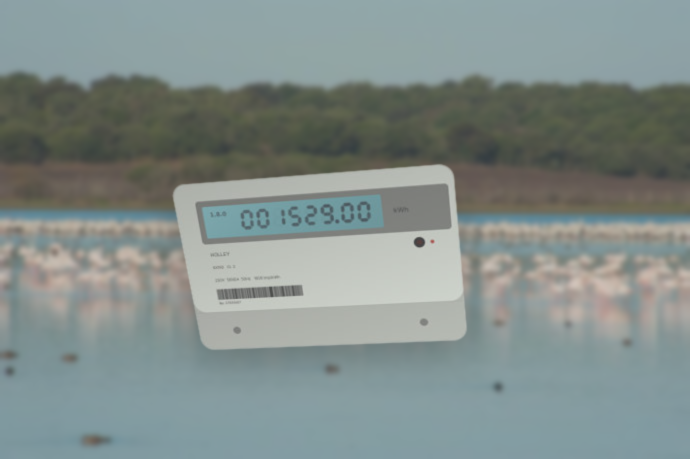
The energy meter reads 1529.00 kWh
